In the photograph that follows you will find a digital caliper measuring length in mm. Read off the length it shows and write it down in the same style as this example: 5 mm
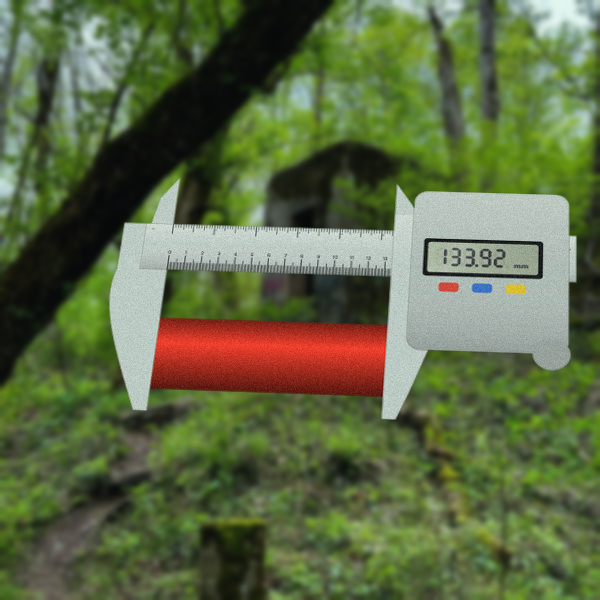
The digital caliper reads 133.92 mm
